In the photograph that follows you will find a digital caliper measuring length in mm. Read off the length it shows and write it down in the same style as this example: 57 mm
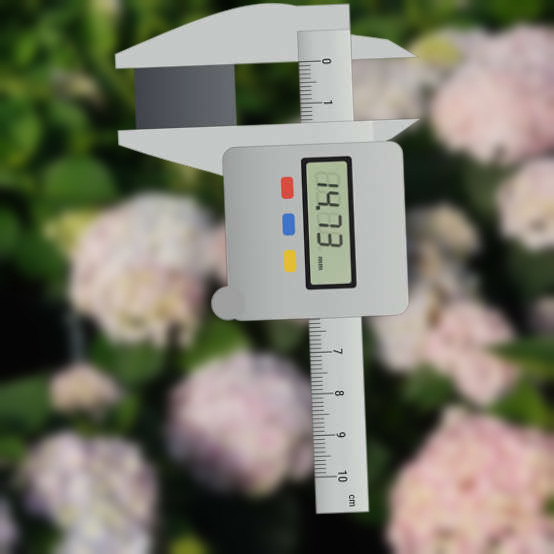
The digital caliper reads 14.73 mm
